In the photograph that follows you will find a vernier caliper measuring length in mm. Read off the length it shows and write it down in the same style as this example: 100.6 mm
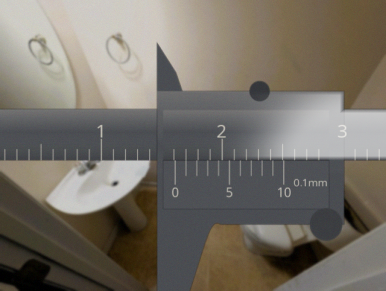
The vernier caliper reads 16.1 mm
